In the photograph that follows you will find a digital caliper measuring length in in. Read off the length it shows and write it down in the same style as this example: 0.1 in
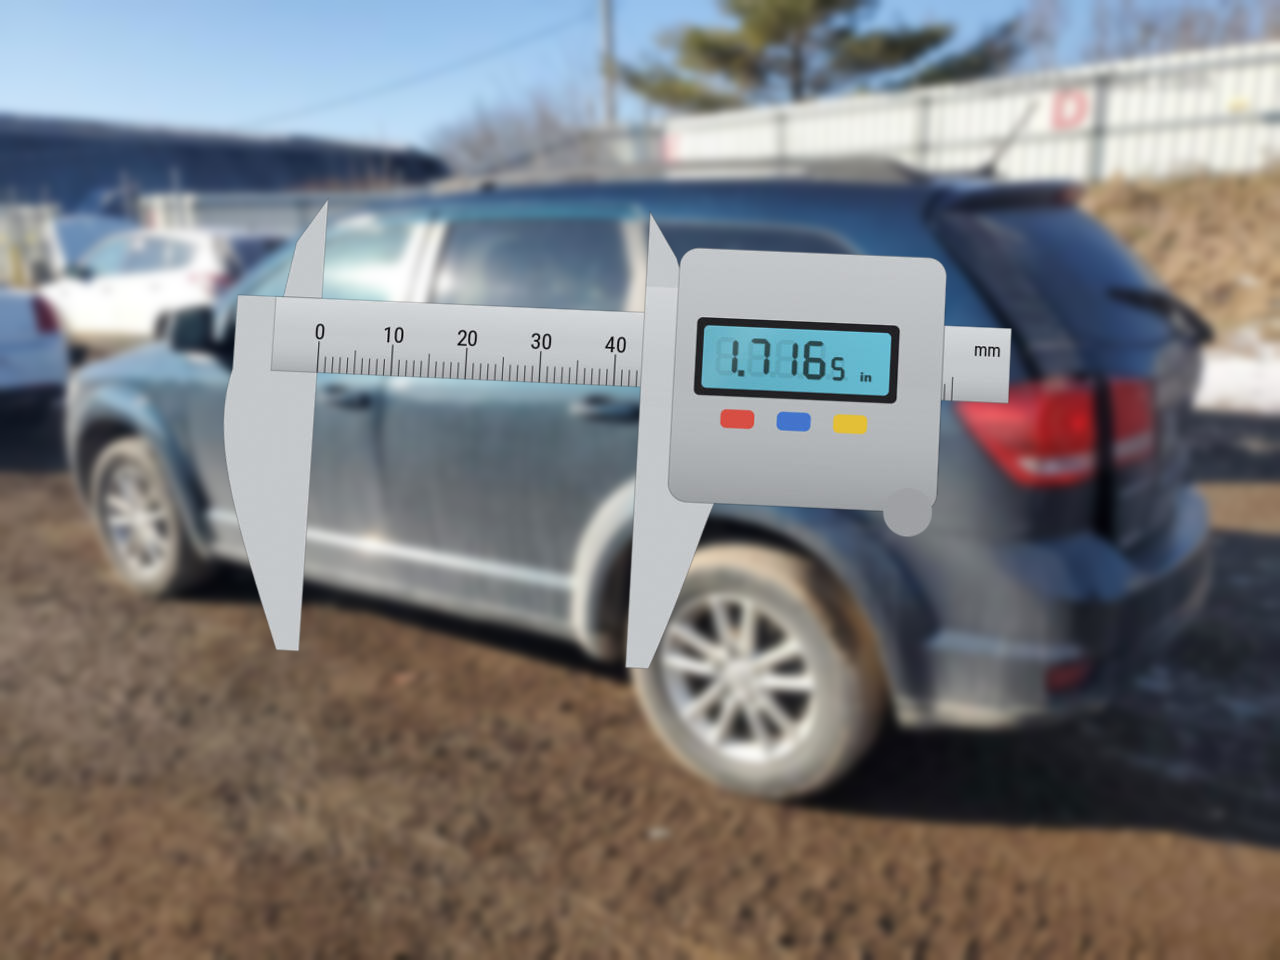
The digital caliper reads 1.7165 in
